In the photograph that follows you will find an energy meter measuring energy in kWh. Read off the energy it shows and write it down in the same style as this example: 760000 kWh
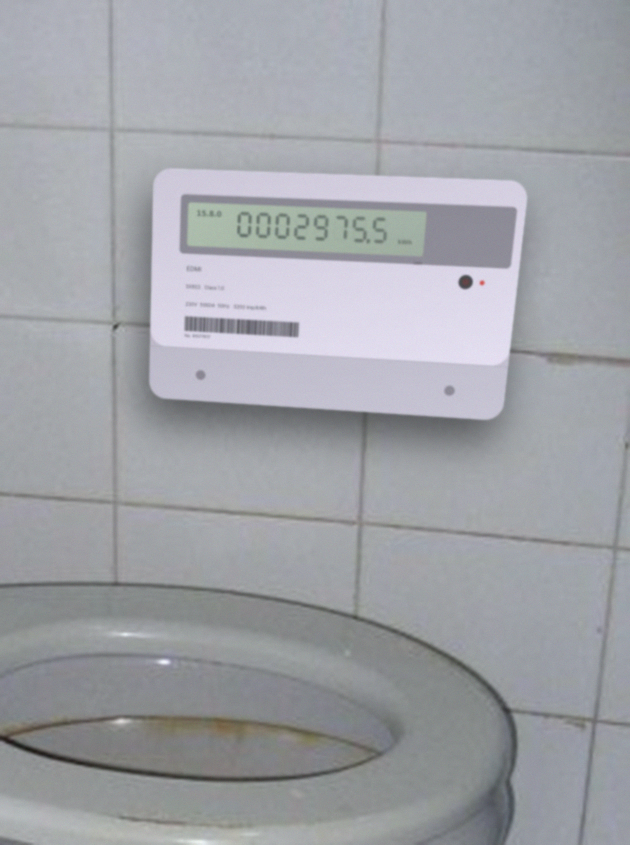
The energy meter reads 2975.5 kWh
